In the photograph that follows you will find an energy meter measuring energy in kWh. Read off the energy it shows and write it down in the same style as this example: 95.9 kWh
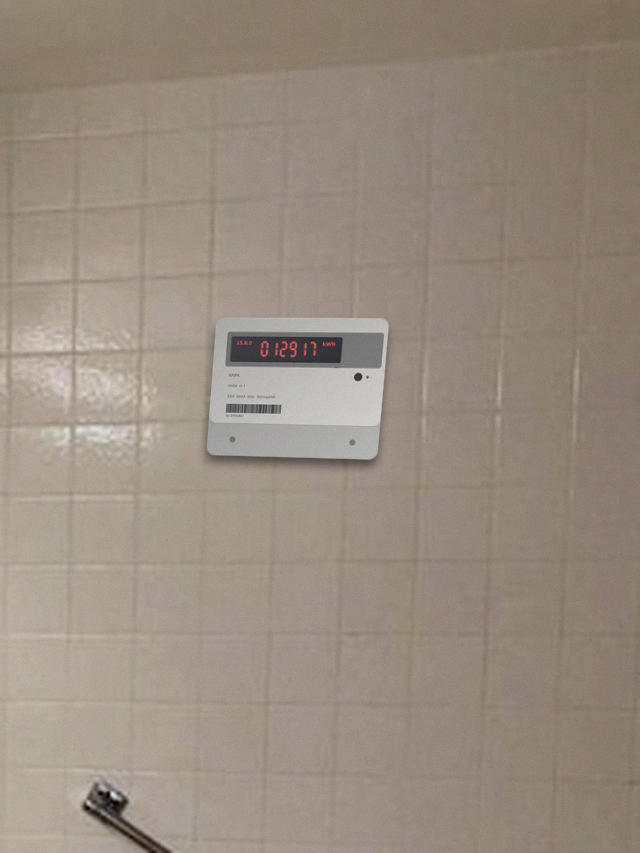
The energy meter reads 12917 kWh
